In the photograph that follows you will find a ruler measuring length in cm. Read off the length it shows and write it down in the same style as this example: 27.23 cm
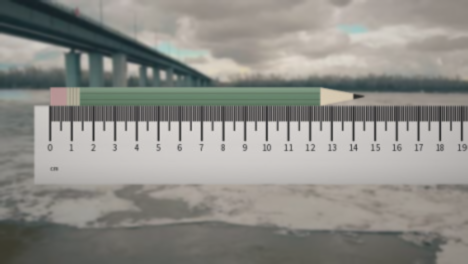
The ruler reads 14.5 cm
